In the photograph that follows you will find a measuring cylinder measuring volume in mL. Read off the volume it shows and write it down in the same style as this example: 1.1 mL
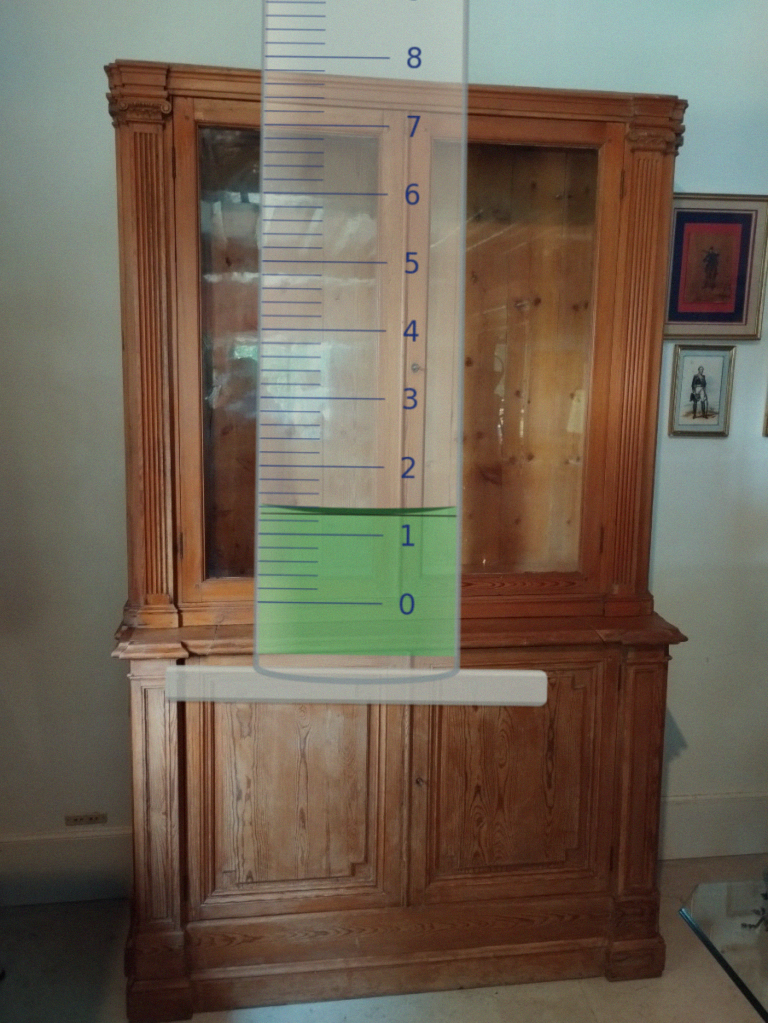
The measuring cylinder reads 1.3 mL
